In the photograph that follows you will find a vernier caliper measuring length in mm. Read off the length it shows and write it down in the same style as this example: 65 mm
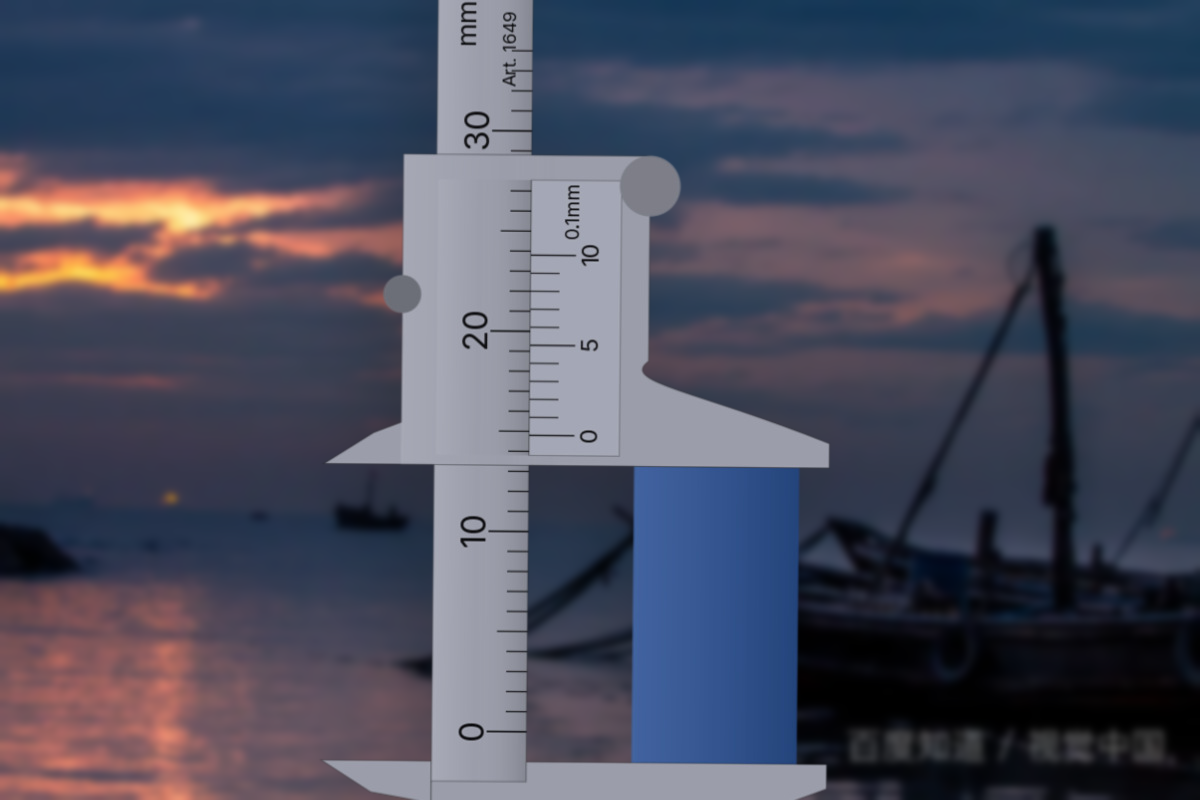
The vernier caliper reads 14.8 mm
